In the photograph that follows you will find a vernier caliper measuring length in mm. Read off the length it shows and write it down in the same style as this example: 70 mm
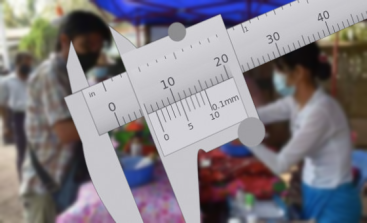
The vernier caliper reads 6.4 mm
